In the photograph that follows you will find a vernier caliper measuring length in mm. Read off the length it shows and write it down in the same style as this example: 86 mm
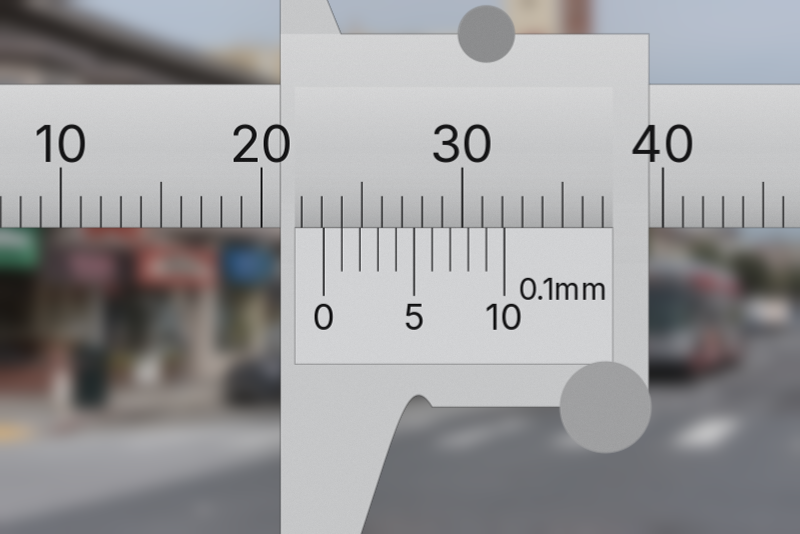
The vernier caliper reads 23.1 mm
